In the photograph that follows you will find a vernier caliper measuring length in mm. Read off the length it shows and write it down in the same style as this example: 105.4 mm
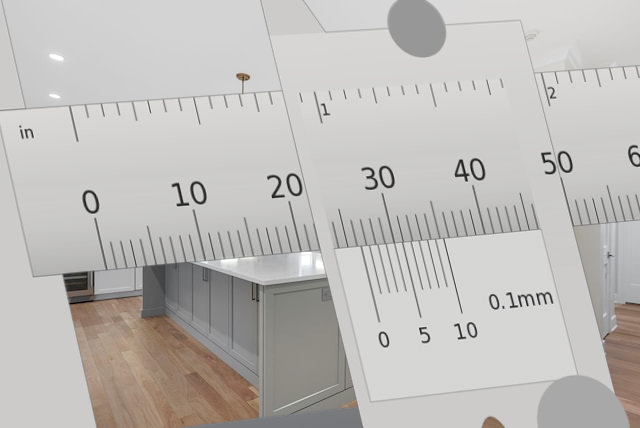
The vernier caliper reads 26.4 mm
